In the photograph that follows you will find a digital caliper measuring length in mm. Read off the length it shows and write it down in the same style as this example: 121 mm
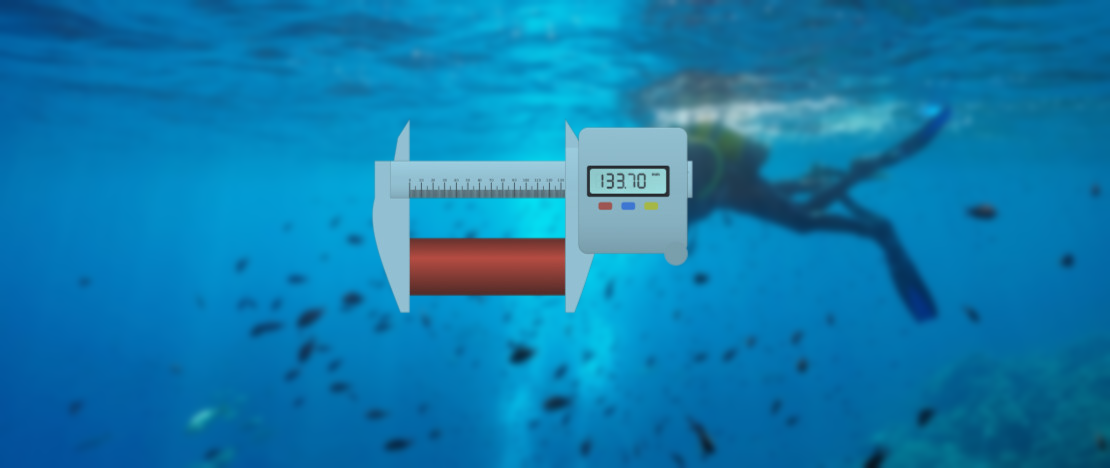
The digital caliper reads 133.70 mm
